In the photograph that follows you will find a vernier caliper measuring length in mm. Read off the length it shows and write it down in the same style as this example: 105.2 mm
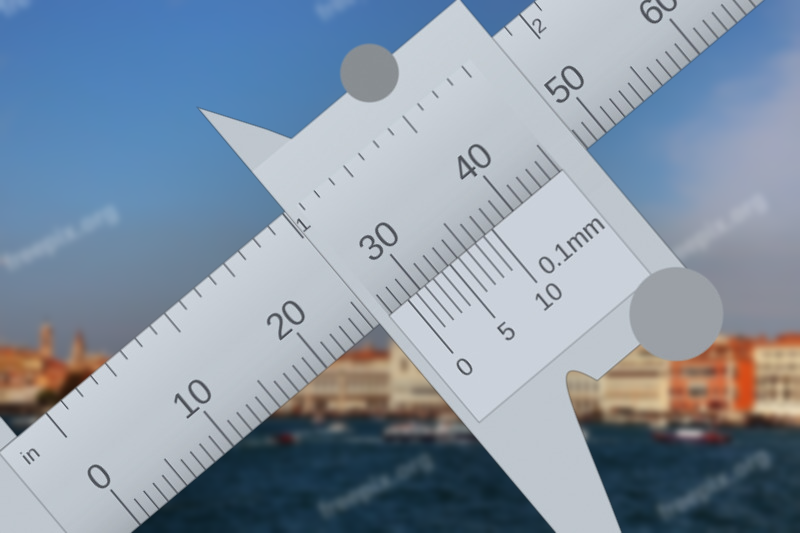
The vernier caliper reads 28.7 mm
